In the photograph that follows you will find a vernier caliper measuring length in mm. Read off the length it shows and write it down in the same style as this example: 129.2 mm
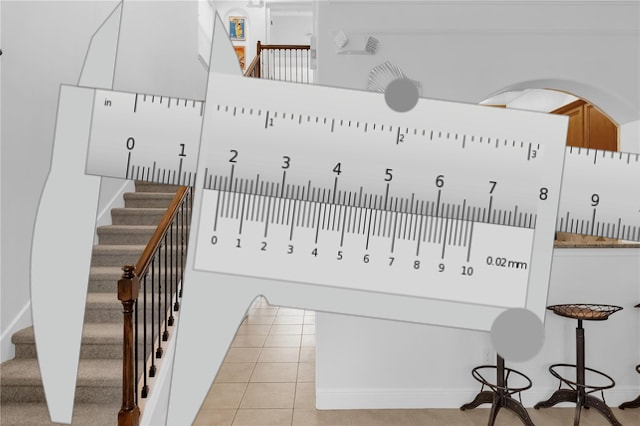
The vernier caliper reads 18.0 mm
